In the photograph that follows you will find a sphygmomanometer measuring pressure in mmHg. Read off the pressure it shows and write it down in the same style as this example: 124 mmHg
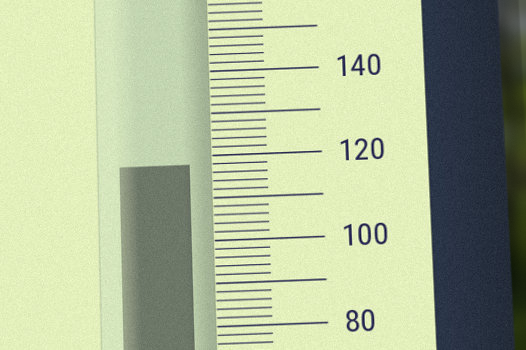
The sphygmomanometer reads 118 mmHg
